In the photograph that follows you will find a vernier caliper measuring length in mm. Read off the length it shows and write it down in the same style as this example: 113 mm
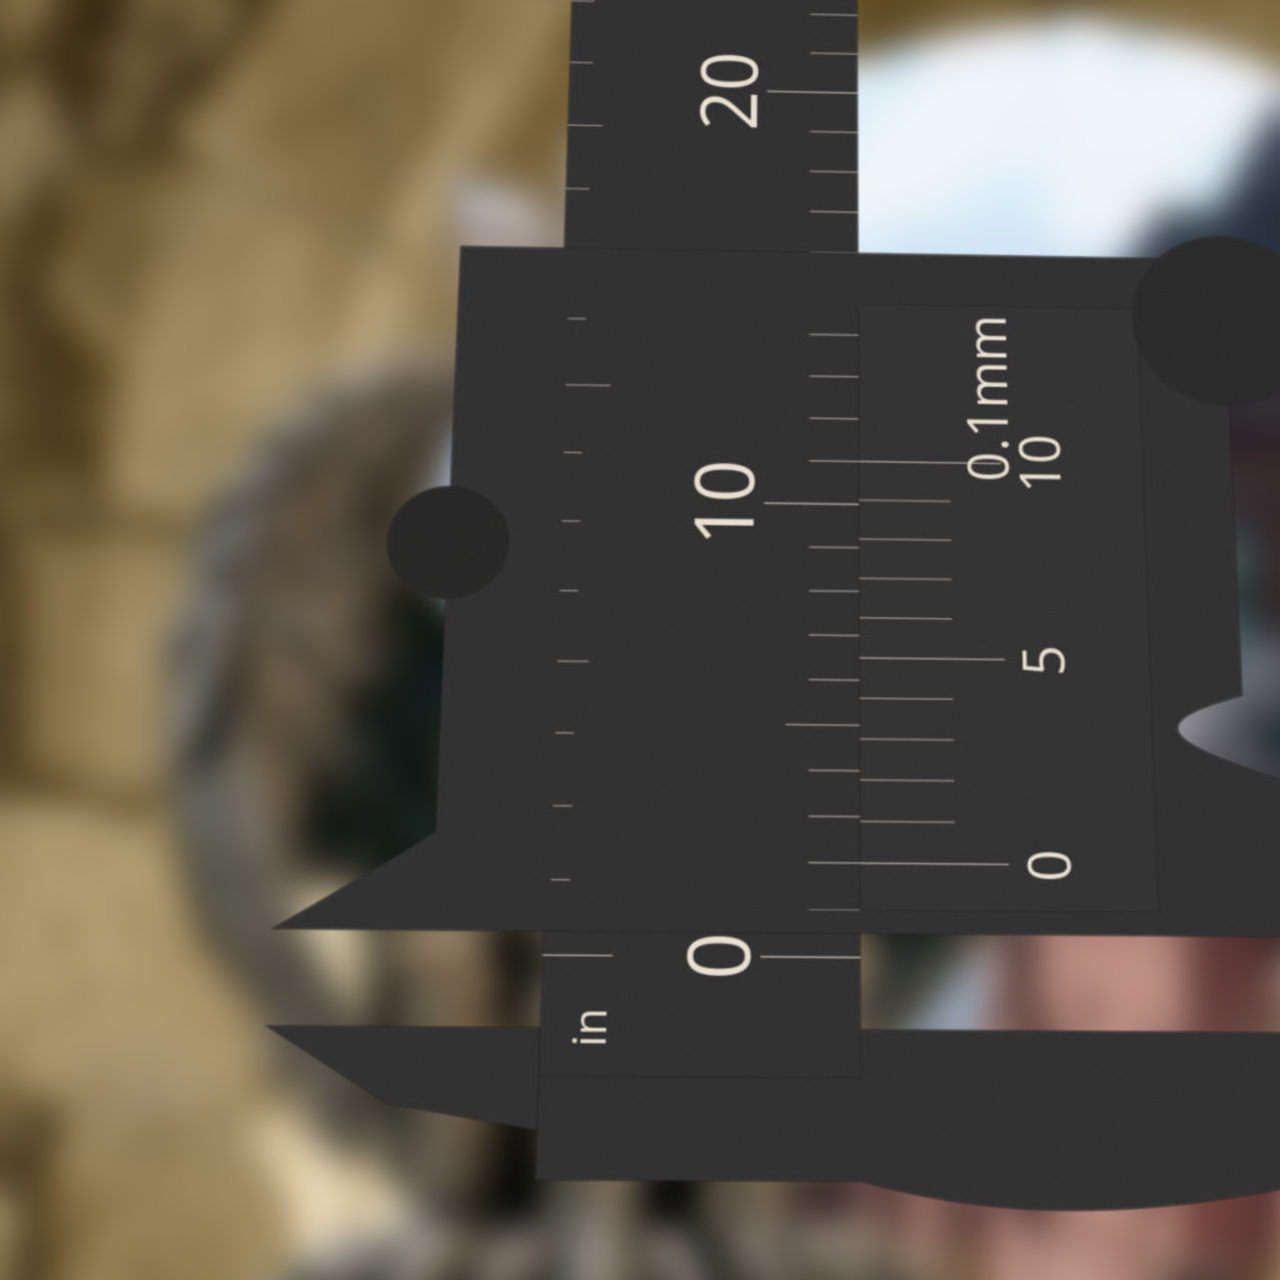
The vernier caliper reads 2.0 mm
